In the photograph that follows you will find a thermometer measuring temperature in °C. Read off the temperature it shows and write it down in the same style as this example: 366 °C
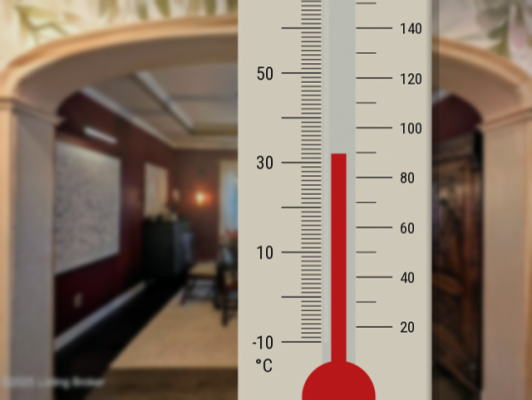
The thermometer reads 32 °C
